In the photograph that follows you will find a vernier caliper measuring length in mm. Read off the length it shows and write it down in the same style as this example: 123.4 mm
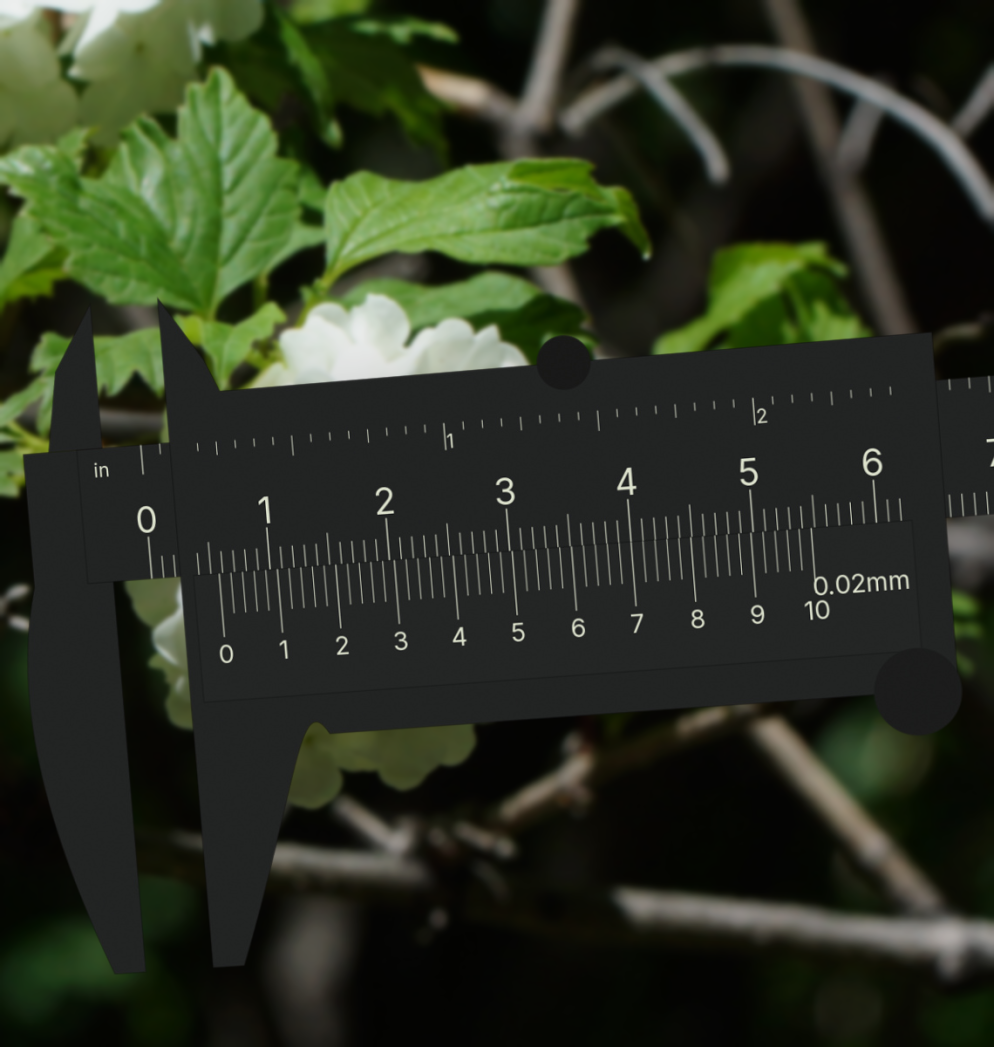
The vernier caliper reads 5.7 mm
